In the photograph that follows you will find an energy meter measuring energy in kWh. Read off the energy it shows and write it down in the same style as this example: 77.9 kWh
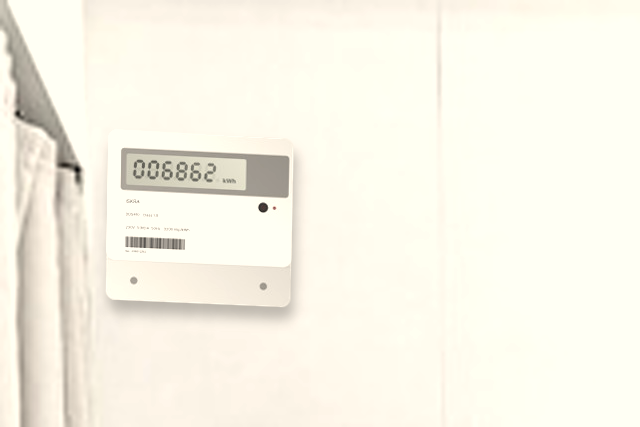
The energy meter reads 6862 kWh
